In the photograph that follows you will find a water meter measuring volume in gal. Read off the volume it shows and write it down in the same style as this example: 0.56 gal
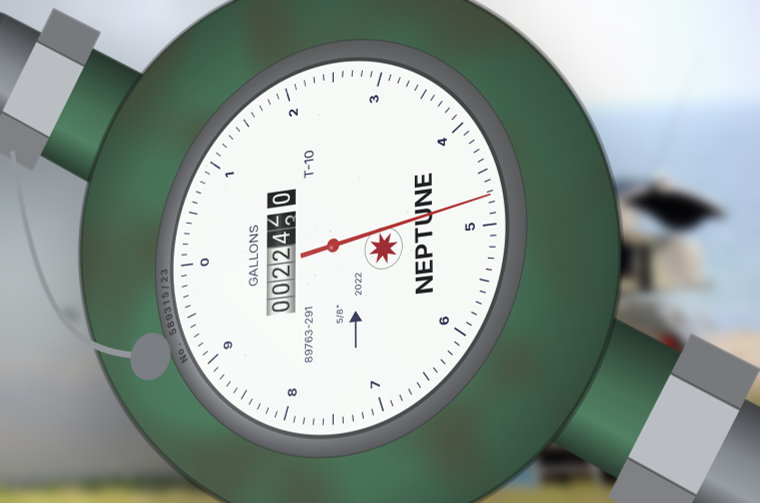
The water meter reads 22424.7 gal
